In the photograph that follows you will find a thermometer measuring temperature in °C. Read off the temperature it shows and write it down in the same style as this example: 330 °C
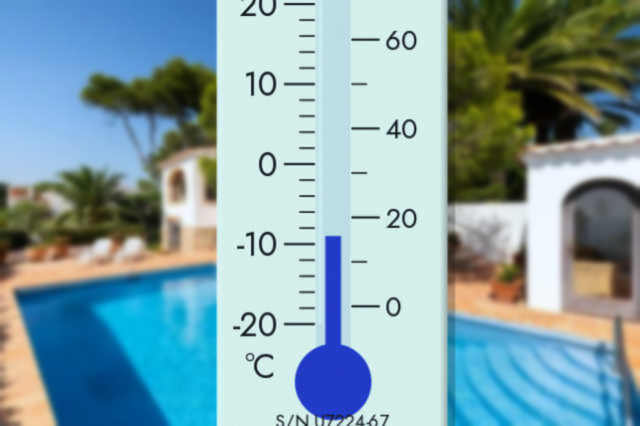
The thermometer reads -9 °C
